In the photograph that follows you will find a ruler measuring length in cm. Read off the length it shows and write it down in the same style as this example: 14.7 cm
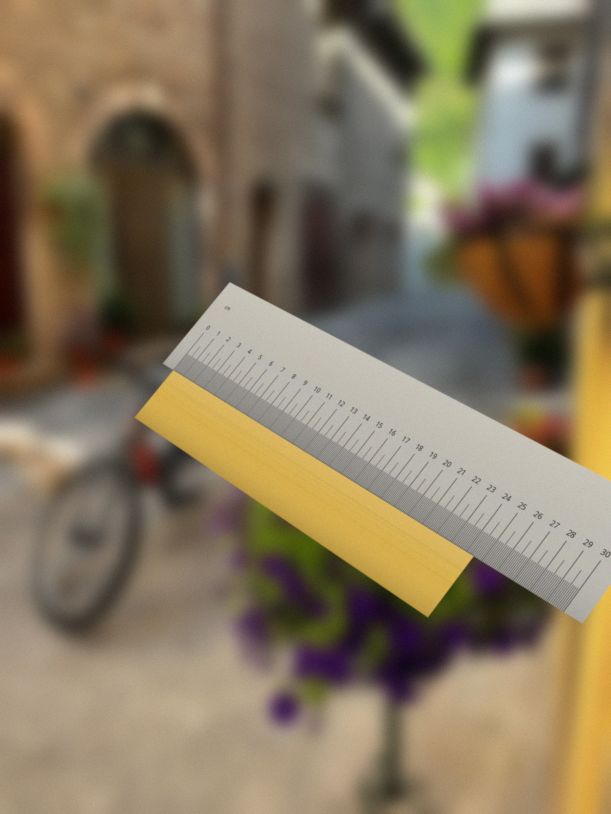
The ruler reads 24.5 cm
